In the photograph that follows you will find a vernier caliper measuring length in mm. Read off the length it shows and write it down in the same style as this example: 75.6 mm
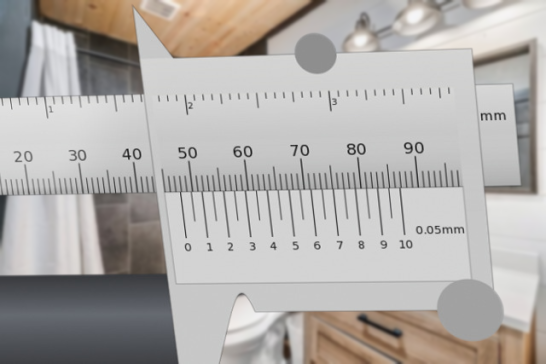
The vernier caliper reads 47.8 mm
